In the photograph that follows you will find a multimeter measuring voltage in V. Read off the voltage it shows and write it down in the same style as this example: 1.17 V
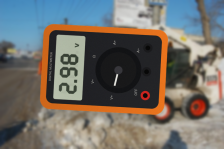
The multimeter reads 2.98 V
